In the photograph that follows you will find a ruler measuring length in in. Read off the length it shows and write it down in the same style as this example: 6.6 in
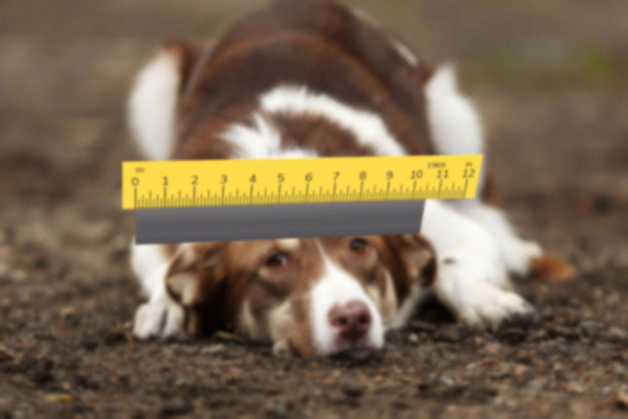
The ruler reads 10.5 in
